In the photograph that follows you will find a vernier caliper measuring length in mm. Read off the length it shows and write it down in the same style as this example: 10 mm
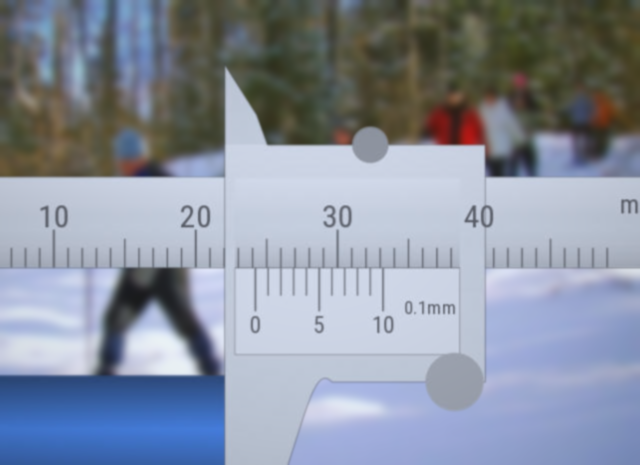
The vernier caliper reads 24.2 mm
